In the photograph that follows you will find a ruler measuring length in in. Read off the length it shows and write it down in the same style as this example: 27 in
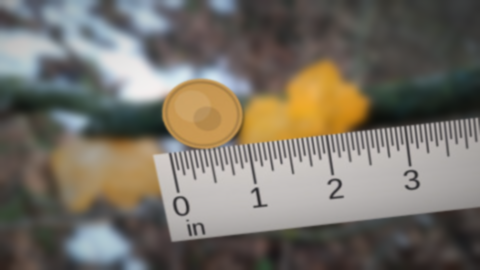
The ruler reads 1 in
